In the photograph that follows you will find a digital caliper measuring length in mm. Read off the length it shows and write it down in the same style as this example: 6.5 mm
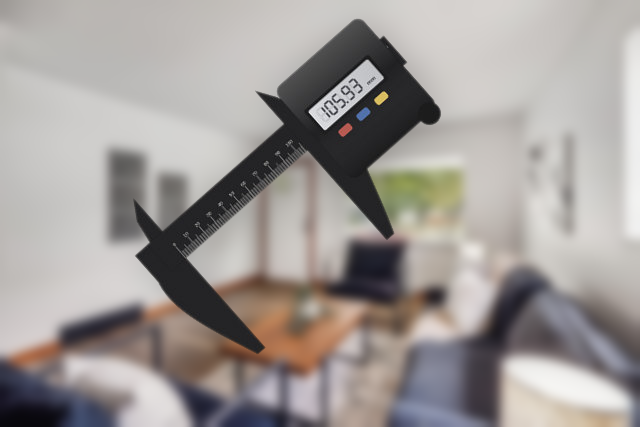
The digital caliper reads 105.93 mm
